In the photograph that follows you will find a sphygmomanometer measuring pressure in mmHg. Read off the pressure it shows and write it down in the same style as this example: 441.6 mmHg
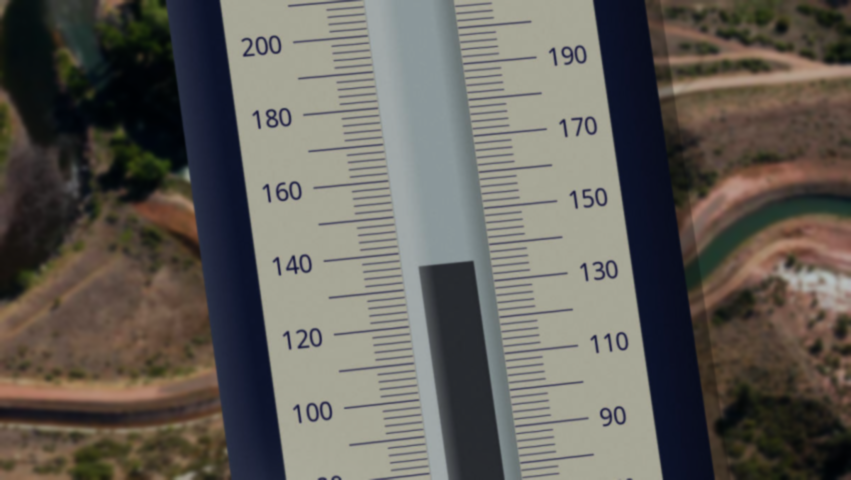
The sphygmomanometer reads 136 mmHg
